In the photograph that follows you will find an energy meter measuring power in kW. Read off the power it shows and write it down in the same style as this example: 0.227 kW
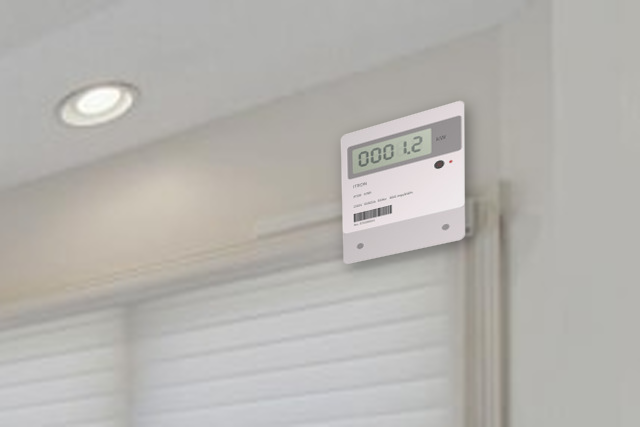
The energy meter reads 1.2 kW
